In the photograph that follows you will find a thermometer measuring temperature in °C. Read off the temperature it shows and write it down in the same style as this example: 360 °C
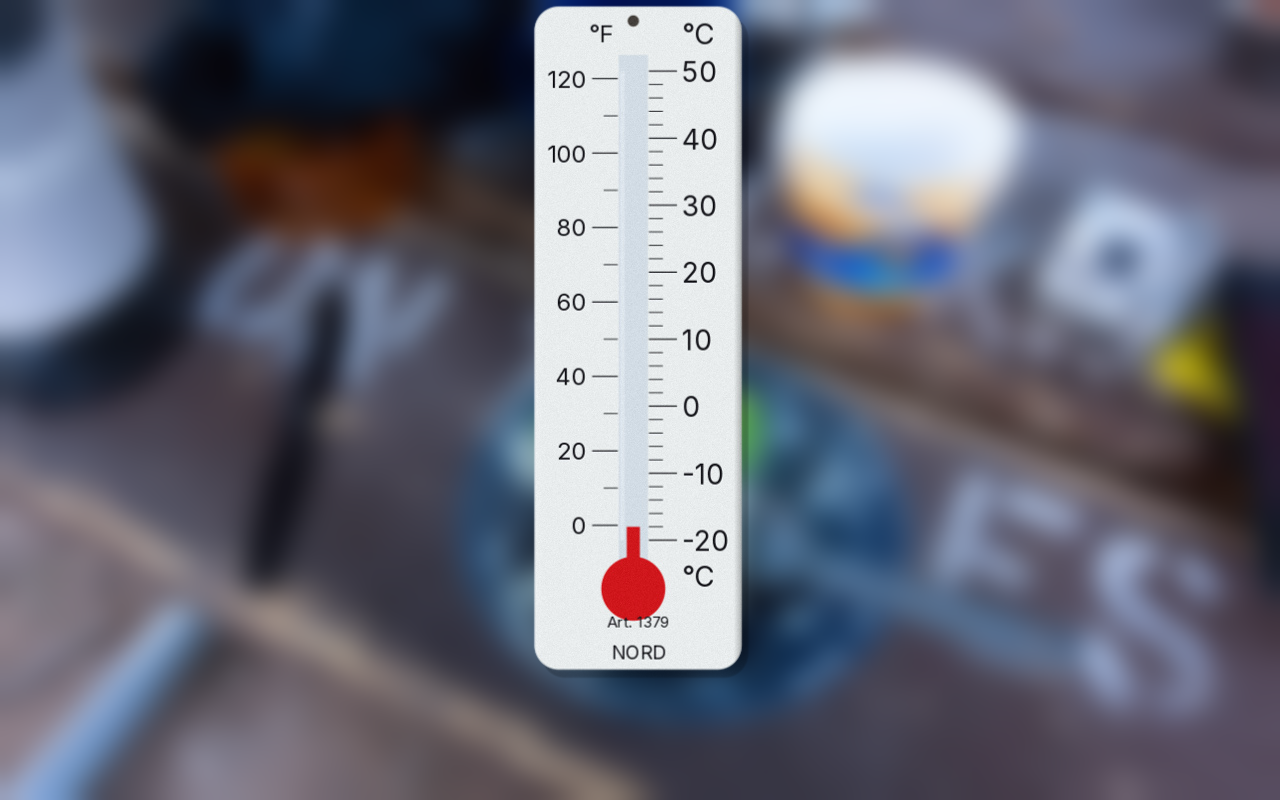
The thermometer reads -18 °C
